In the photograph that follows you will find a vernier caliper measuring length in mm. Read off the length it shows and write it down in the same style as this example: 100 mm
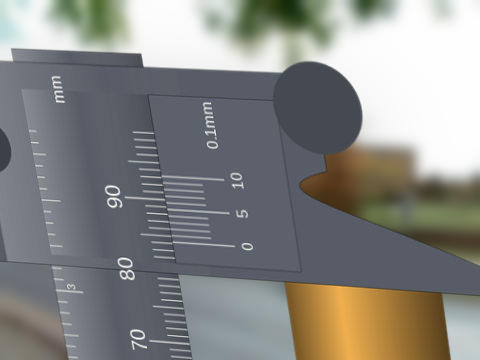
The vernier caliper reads 84.2 mm
